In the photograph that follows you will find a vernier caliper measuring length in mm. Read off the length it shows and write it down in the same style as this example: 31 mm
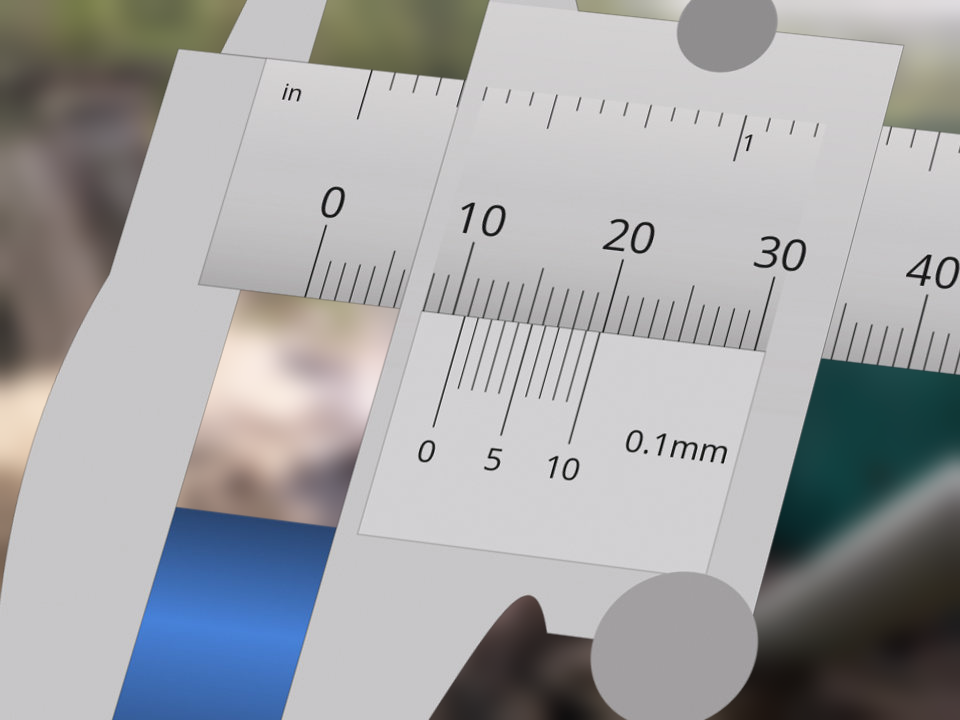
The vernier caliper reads 10.8 mm
